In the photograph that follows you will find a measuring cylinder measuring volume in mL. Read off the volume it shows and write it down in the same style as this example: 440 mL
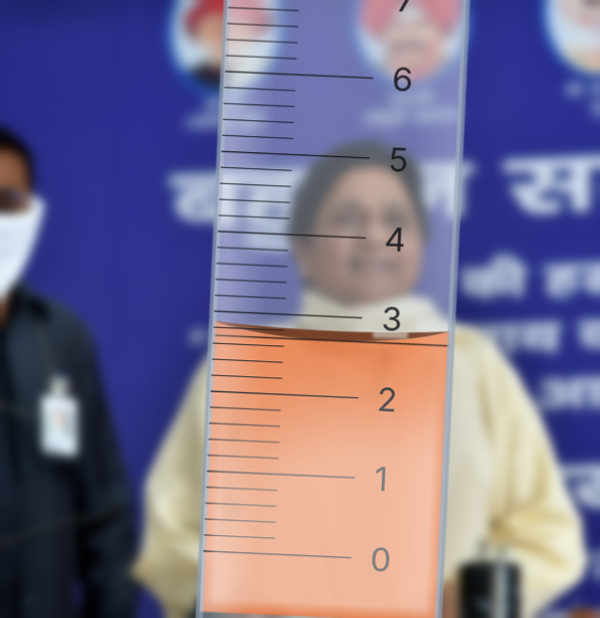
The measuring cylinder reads 2.7 mL
